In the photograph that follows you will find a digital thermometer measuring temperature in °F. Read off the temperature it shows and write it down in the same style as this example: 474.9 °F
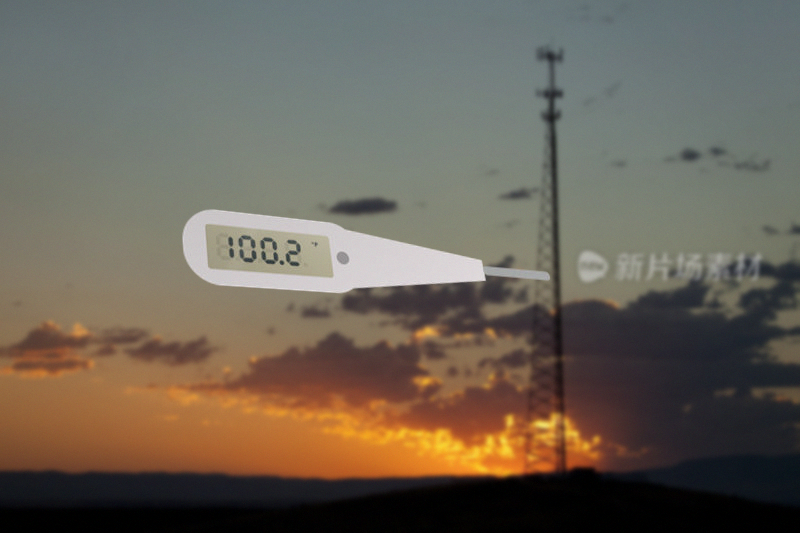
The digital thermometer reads 100.2 °F
